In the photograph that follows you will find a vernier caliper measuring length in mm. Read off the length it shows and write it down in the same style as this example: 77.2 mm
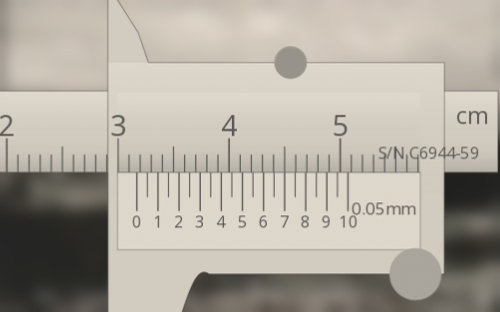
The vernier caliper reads 31.7 mm
